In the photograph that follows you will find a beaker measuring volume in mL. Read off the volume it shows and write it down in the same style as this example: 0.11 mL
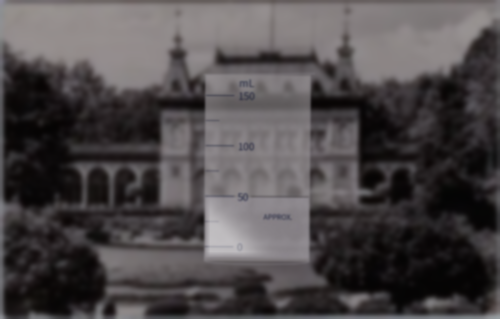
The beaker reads 50 mL
